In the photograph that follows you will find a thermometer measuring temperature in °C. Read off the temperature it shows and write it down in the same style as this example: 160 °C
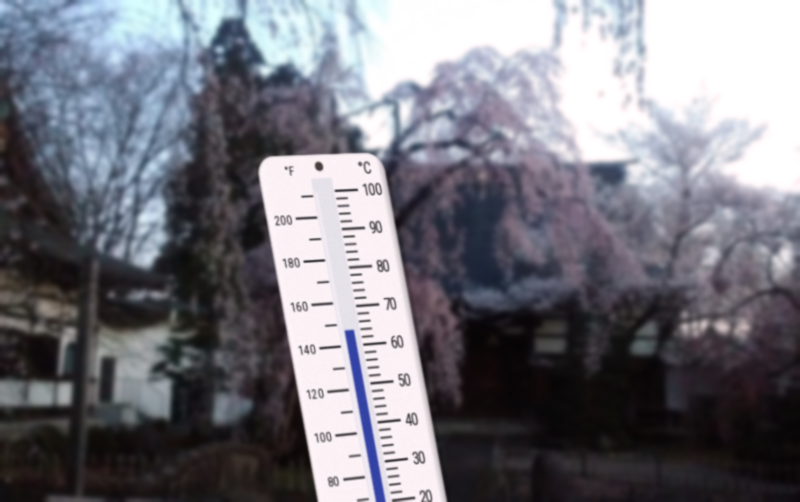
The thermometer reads 64 °C
